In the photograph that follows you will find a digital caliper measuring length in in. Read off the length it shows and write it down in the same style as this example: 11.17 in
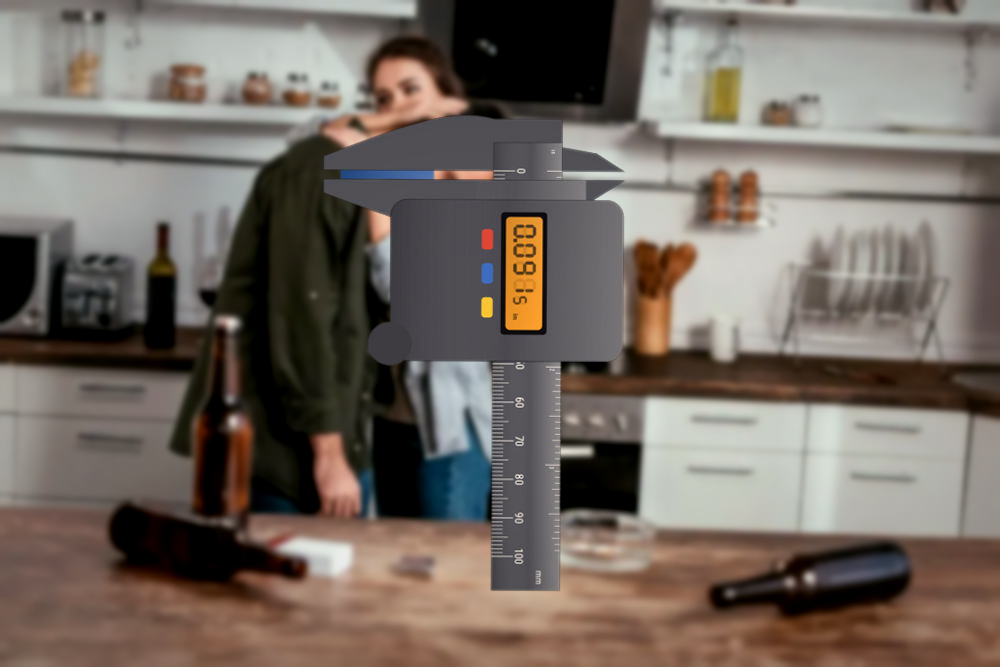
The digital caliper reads 0.0915 in
